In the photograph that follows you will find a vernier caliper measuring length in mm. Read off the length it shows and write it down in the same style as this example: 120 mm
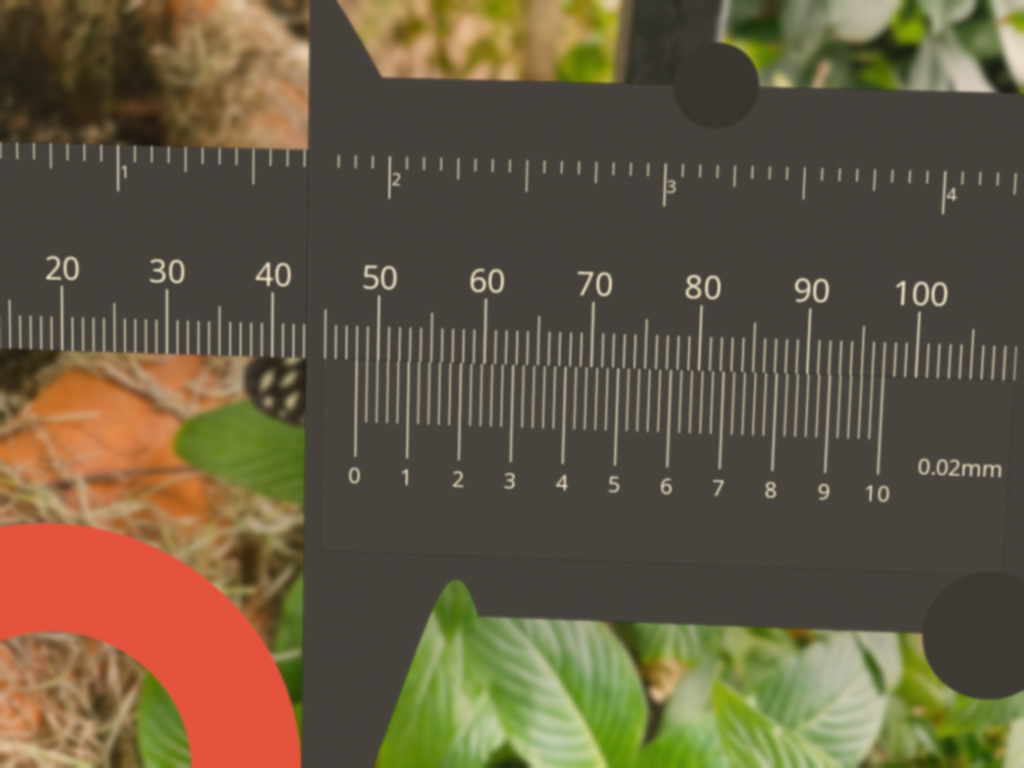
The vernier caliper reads 48.0 mm
